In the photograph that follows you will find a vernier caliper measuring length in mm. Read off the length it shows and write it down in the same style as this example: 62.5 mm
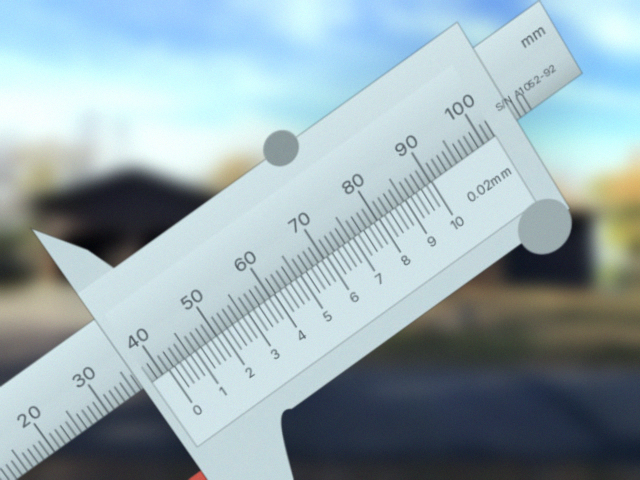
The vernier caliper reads 41.2 mm
